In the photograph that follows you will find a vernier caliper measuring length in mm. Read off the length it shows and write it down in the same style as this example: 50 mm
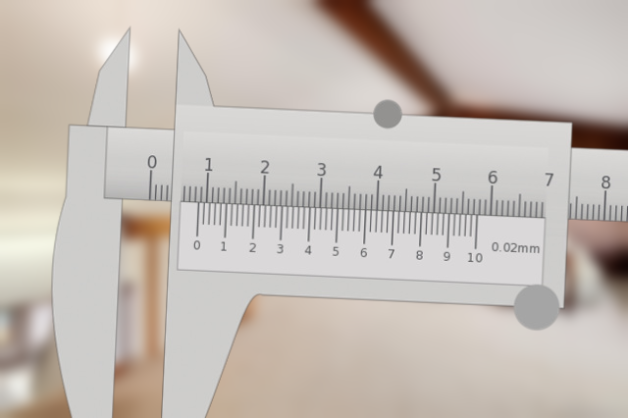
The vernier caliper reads 8.6 mm
